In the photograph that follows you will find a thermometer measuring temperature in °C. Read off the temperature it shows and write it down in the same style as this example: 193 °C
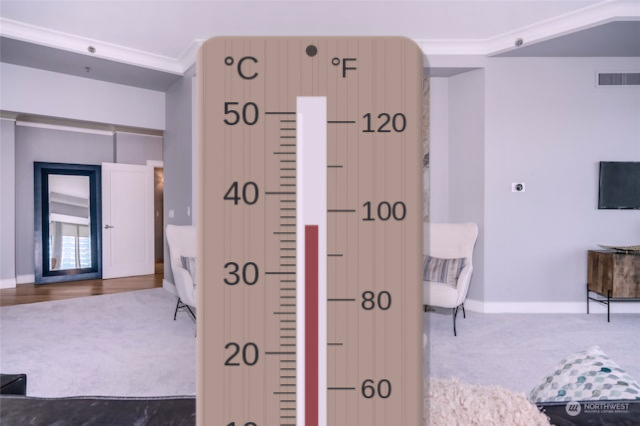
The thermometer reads 36 °C
